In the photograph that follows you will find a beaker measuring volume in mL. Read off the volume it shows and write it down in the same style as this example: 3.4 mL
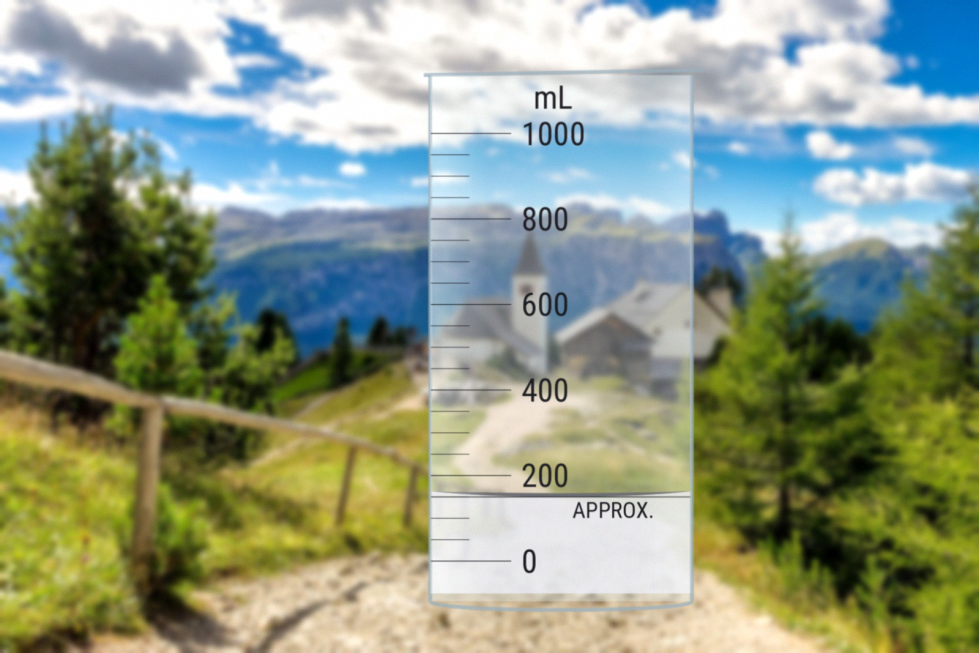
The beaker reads 150 mL
